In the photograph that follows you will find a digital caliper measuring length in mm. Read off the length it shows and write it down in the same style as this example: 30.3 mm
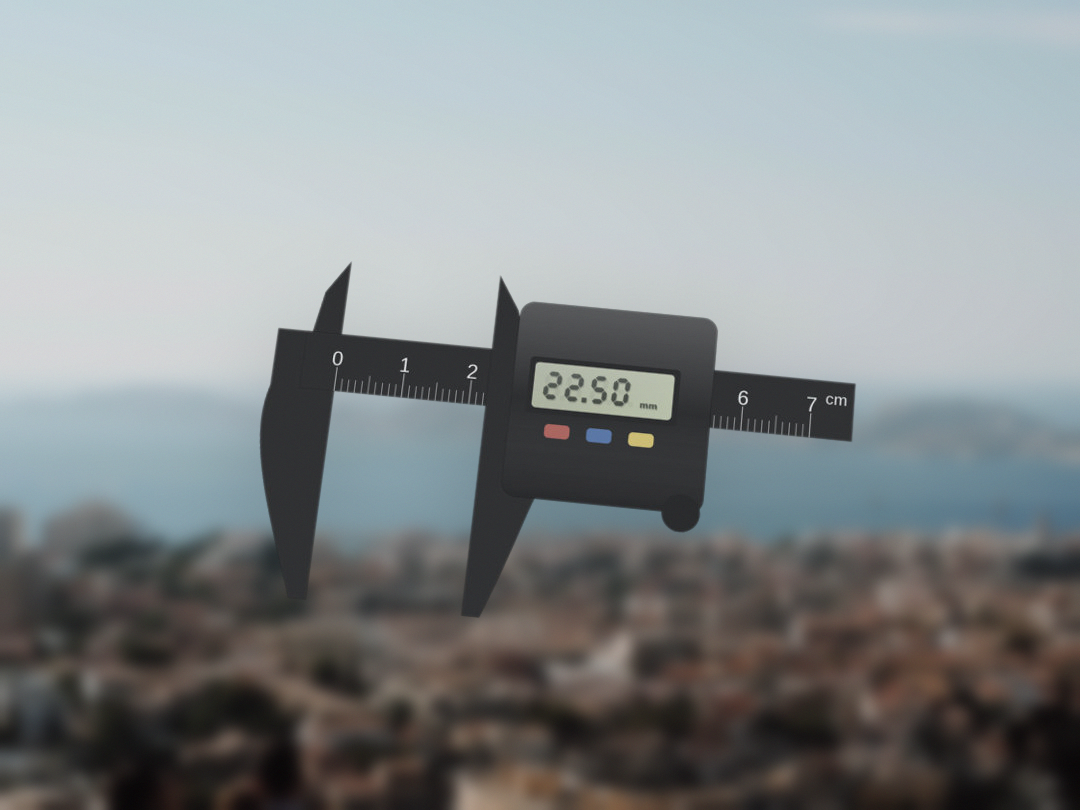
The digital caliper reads 22.50 mm
